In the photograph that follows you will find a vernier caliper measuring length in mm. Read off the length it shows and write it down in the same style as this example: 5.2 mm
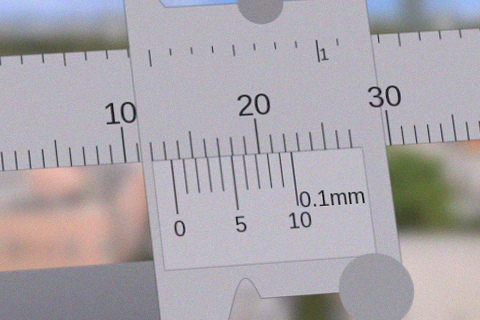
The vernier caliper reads 13.4 mm
